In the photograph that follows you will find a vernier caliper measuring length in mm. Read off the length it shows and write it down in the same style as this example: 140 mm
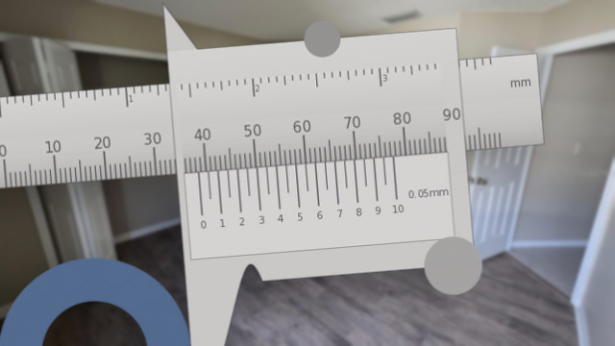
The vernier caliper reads 38.5 mm
